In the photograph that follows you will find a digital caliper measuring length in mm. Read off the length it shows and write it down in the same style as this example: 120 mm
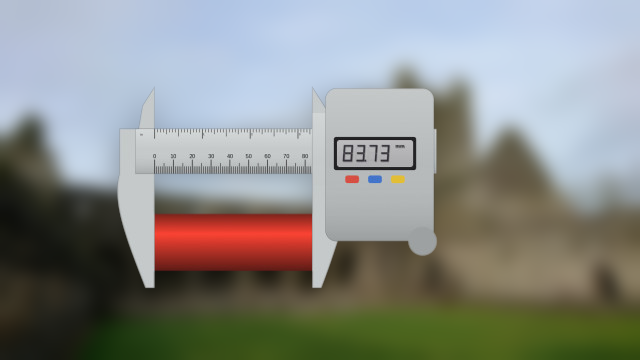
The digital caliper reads 83.73 mm
